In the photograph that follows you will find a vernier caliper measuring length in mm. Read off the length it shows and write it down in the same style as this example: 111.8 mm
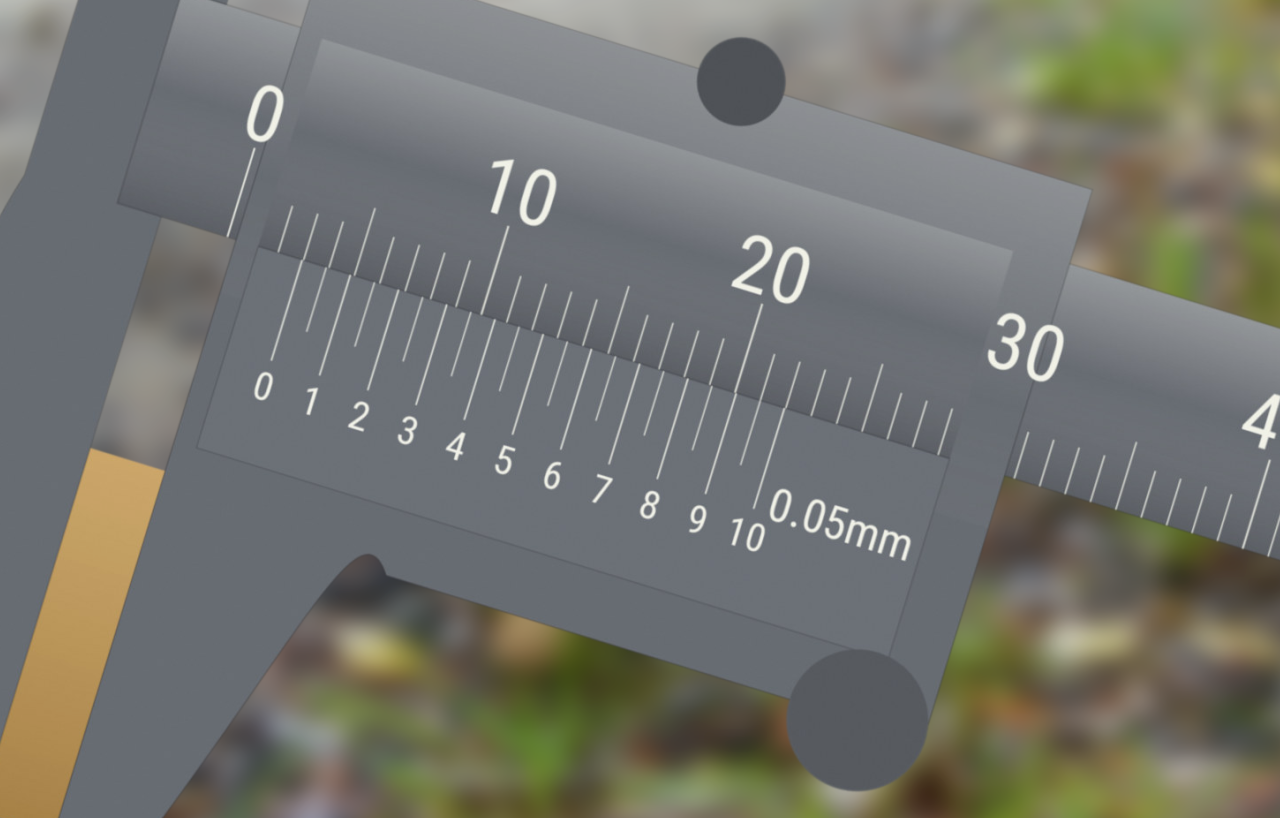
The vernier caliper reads 2.95 mm
